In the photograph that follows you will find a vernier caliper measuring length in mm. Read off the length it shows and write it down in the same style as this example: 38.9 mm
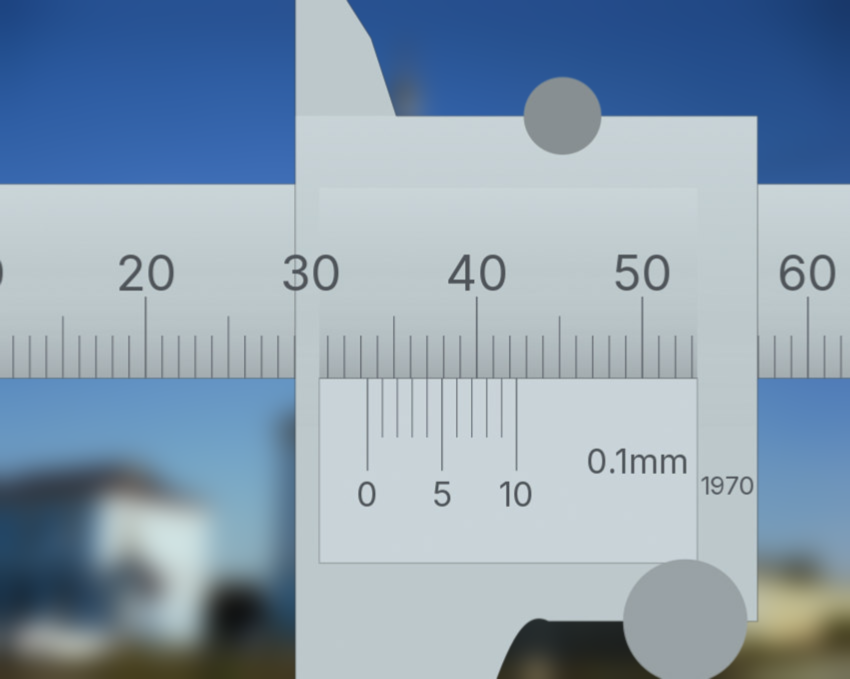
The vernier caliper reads 33.4 mm
